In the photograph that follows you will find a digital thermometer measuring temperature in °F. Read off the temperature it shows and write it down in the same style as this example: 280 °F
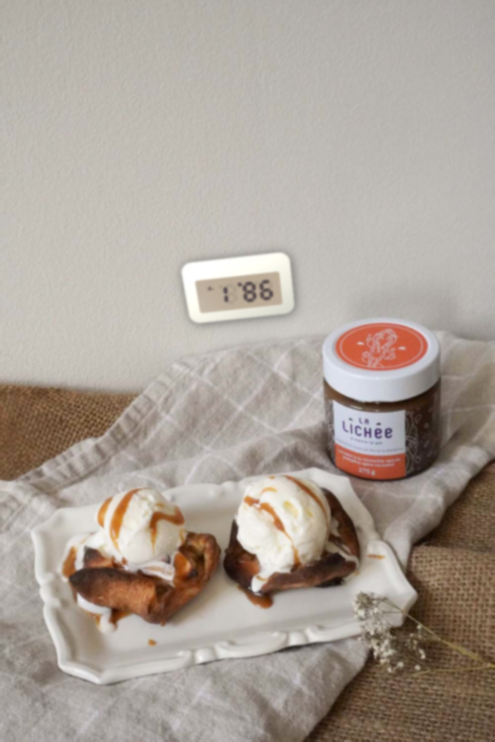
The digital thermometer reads 98.1 °F
